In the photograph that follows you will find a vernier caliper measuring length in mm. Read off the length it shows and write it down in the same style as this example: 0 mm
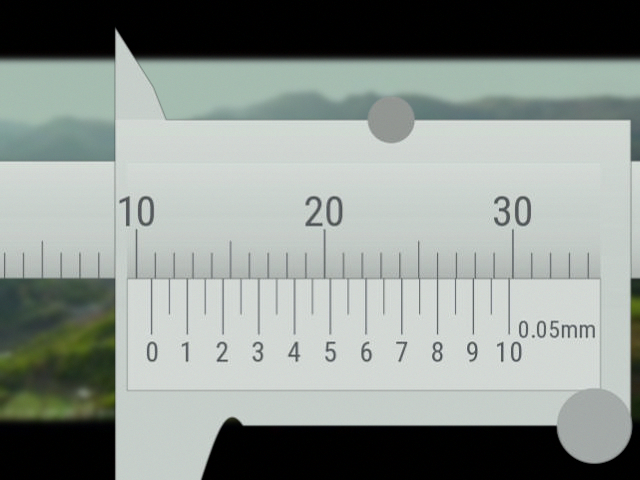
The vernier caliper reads 10.8 mm
